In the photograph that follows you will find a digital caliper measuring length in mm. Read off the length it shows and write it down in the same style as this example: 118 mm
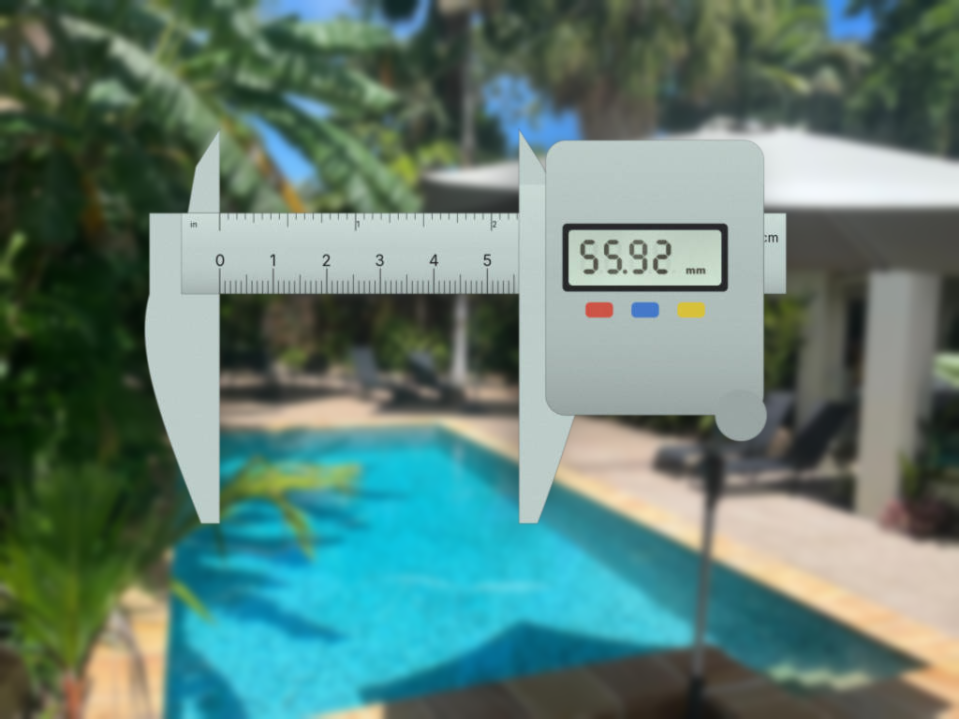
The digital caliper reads 55.92 mm
